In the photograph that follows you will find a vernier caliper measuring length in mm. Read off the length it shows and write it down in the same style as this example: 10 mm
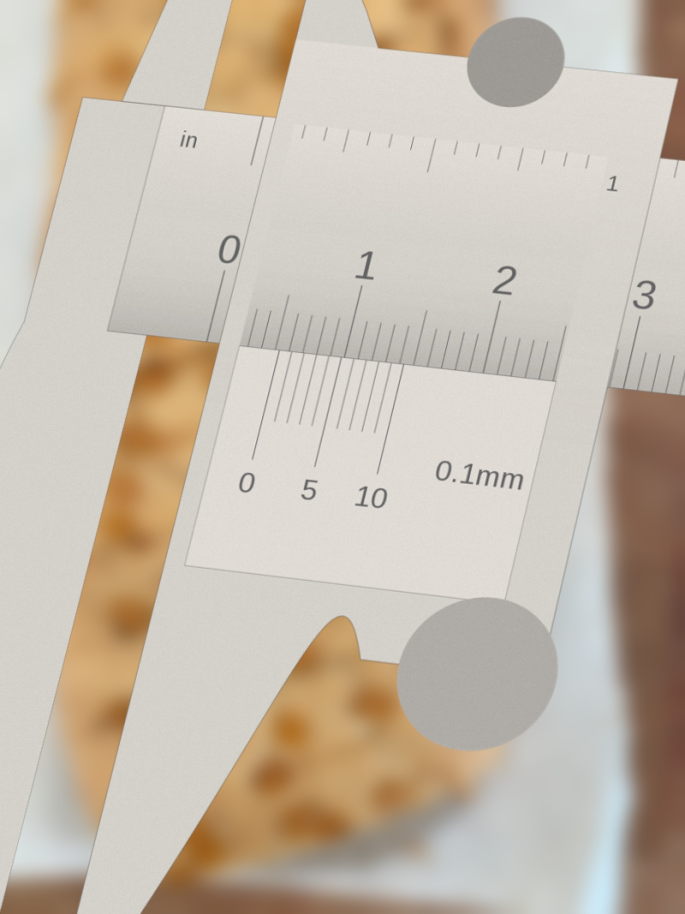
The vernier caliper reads 5.3 mm
